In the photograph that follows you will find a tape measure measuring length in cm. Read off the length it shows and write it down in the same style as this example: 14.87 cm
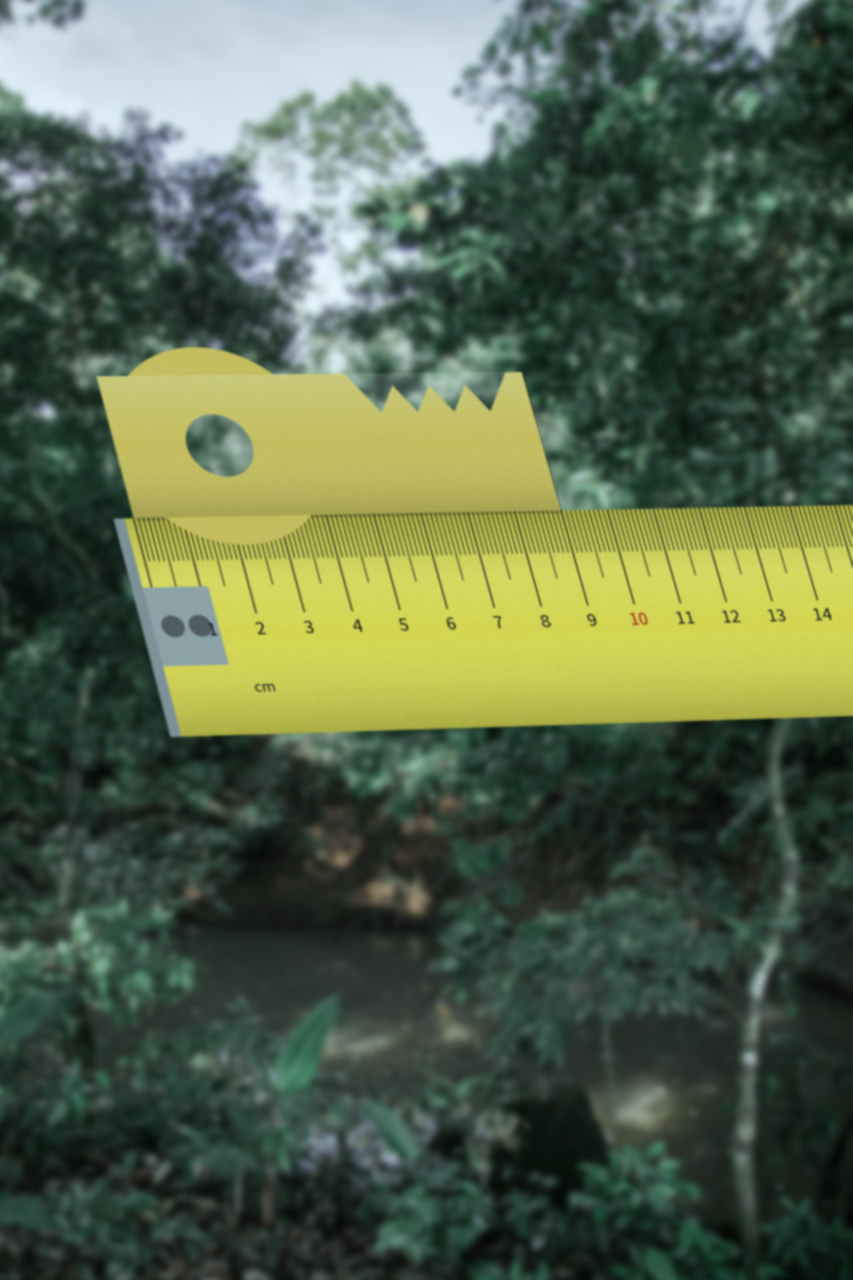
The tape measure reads 9 cm
